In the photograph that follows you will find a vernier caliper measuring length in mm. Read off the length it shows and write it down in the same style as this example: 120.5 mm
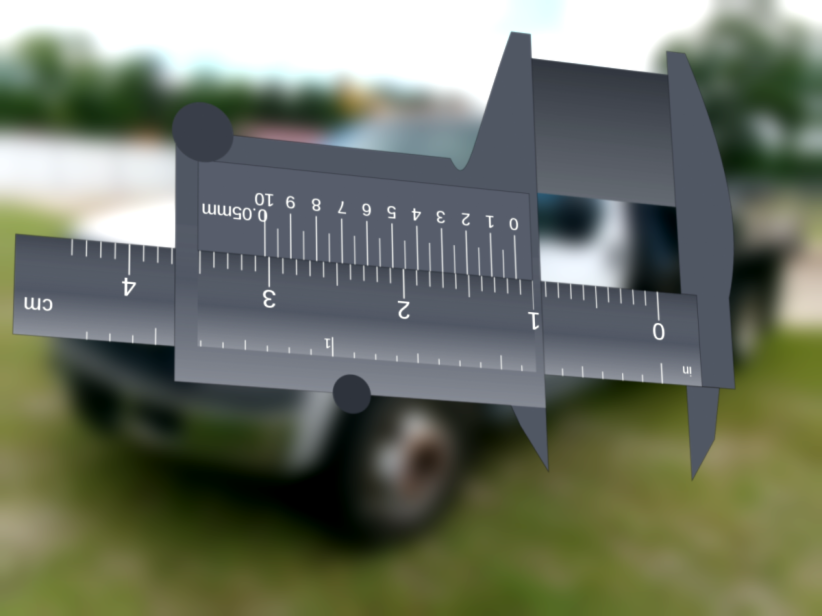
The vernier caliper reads 11.3 mm
